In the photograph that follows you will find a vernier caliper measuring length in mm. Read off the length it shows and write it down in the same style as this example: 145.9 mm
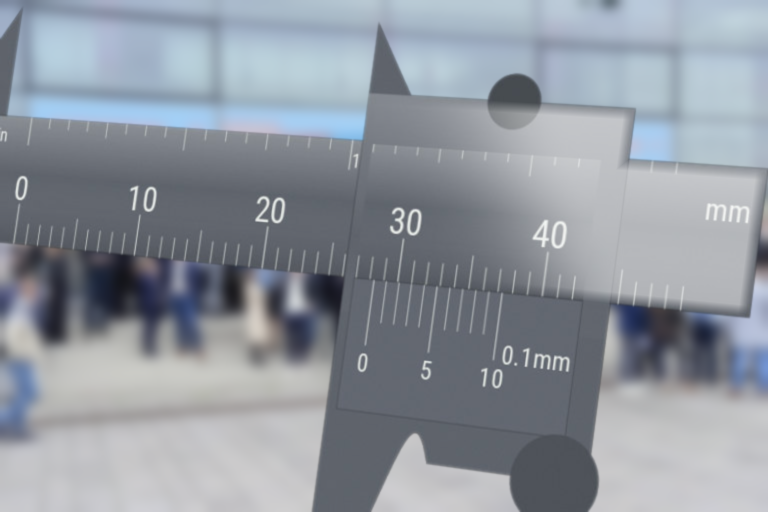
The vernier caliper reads 28.3 mm
